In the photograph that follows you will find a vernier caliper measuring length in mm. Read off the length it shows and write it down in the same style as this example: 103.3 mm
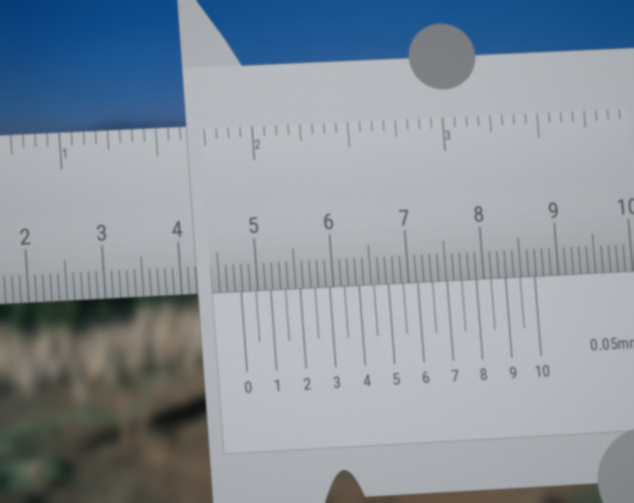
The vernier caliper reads 47.8 mm
